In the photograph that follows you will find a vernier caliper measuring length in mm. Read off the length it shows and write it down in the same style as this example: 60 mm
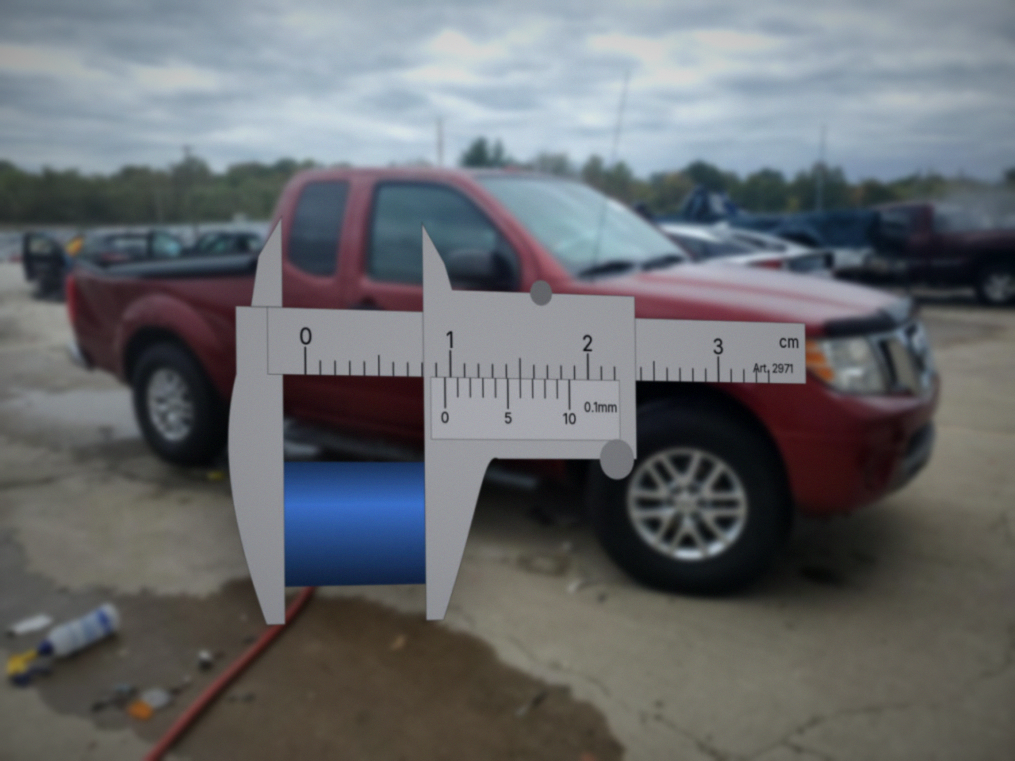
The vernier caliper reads 9.6 mm
